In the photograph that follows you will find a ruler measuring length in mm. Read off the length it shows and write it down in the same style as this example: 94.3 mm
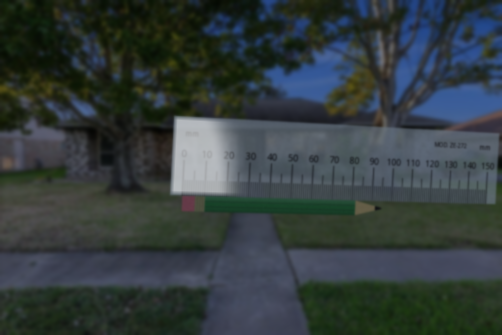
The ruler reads 95 mm
